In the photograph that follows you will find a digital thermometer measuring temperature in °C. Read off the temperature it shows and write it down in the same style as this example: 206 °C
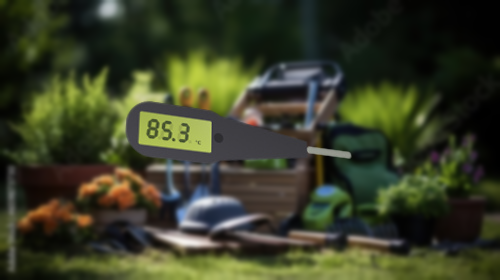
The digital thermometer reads 85.3 °C
